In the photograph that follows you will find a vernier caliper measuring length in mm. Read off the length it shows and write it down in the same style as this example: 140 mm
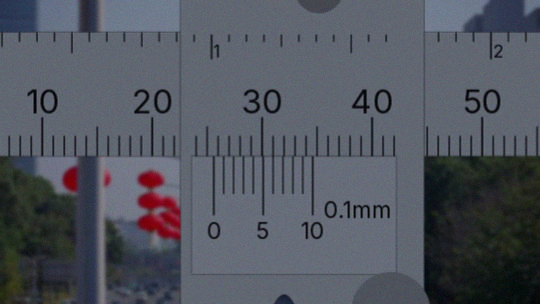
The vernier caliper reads 25.6 mm
